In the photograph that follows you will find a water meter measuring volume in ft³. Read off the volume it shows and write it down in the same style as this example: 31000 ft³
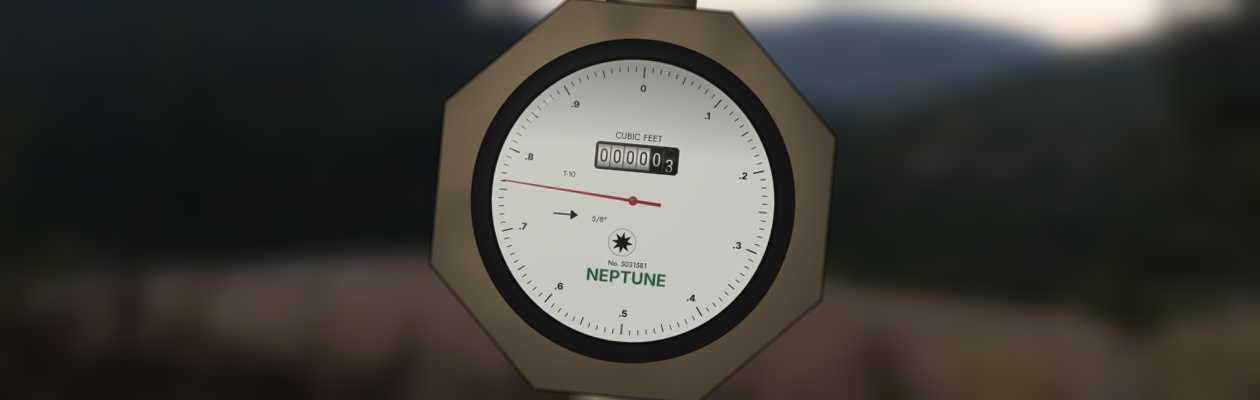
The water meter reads 2.76 ft³
